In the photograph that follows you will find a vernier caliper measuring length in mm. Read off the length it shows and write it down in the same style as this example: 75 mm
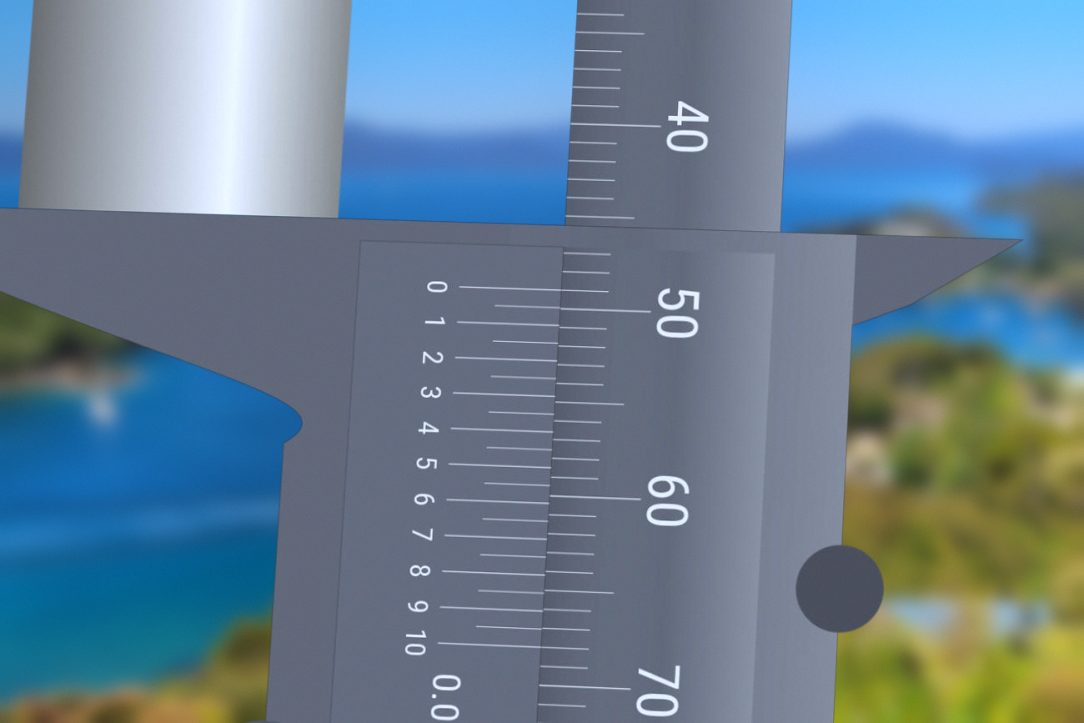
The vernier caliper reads 49.0 mm
